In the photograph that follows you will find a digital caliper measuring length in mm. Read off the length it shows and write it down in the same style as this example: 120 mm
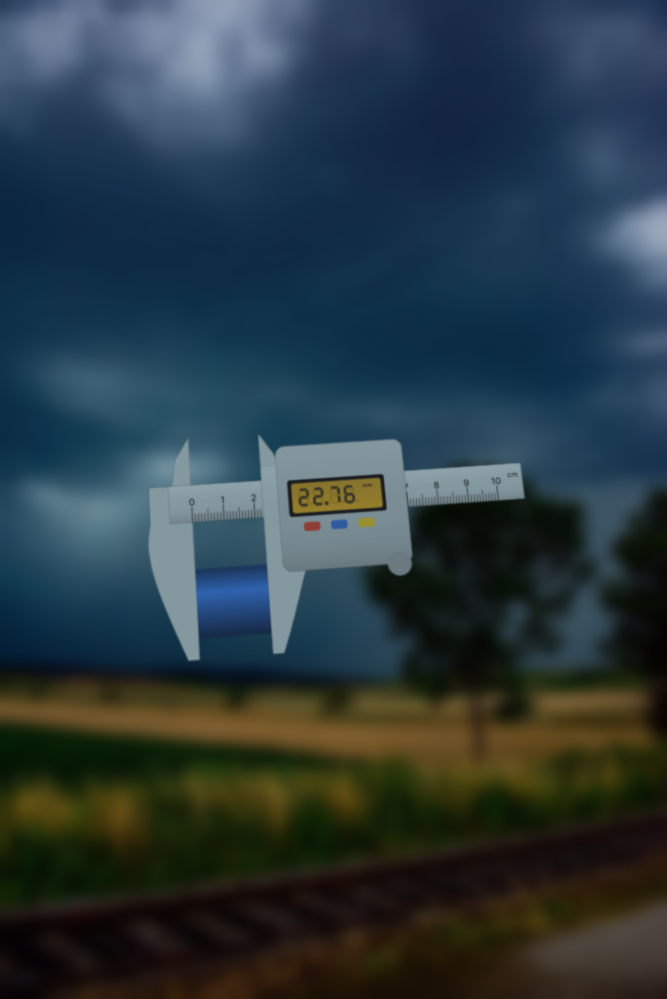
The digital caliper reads 22.76 mm
